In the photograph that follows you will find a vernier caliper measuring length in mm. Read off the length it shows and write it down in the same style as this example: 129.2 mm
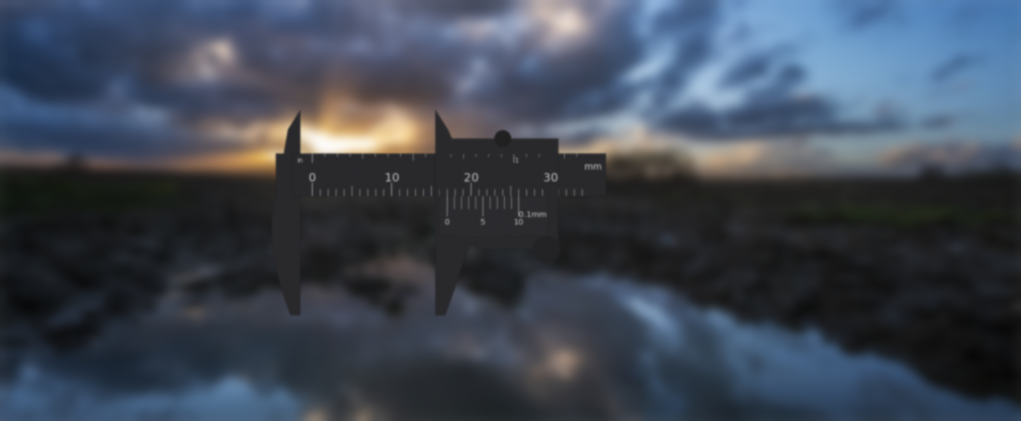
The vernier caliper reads 17.0 mm
